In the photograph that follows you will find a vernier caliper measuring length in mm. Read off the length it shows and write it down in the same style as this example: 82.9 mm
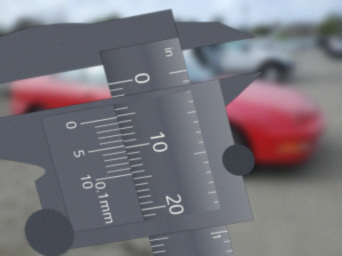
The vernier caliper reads 5.2 mm
